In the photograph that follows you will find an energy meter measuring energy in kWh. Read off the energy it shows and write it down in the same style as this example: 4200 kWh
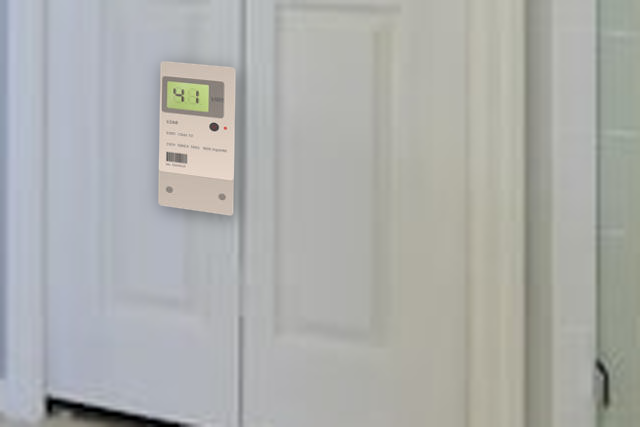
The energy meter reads 41 kWh
